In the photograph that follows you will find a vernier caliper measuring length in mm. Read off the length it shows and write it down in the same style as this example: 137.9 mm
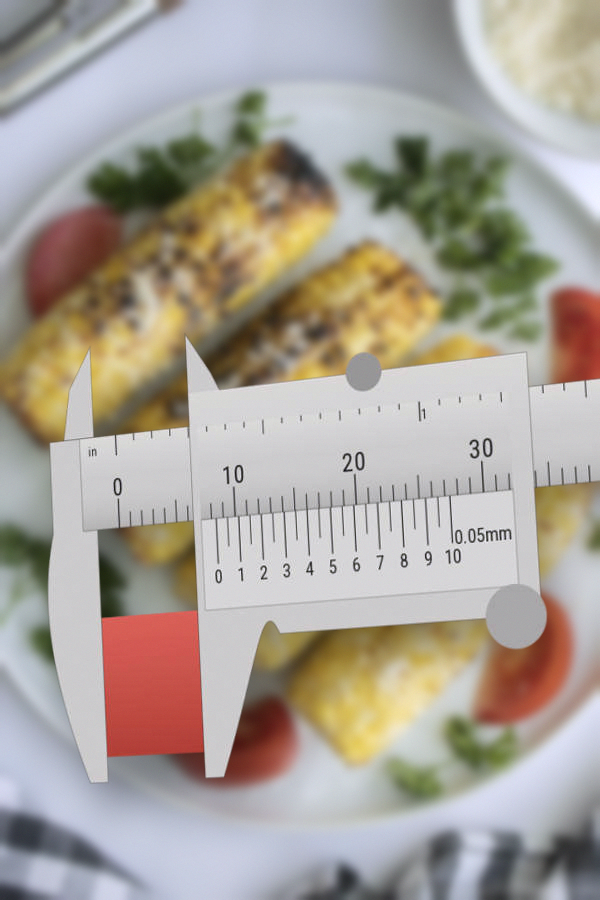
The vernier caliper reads 8.4 mm
